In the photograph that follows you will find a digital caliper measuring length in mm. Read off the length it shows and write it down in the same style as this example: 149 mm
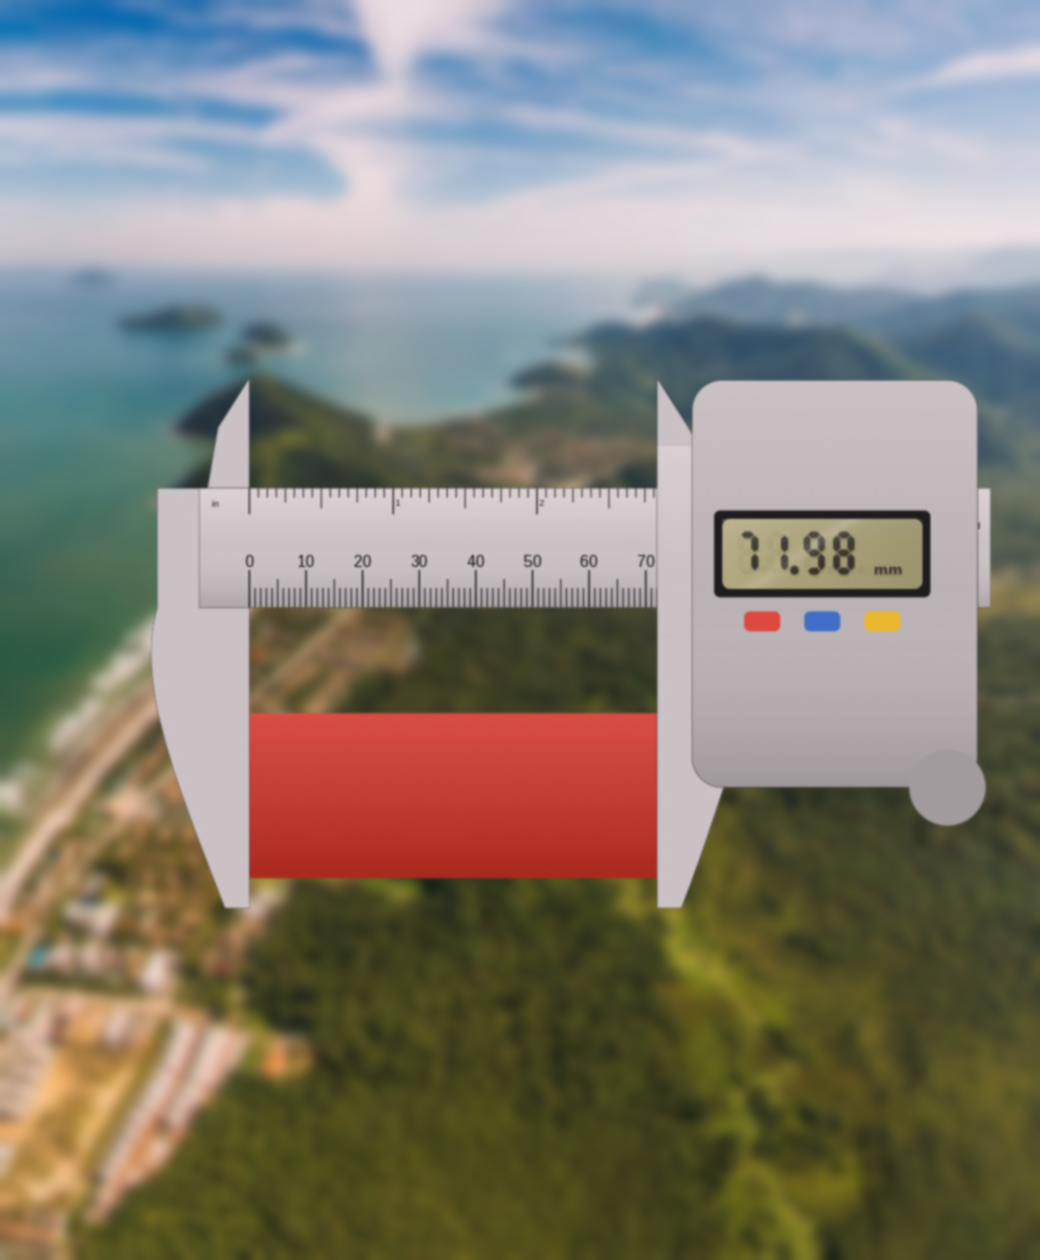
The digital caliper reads 71.98 mm
